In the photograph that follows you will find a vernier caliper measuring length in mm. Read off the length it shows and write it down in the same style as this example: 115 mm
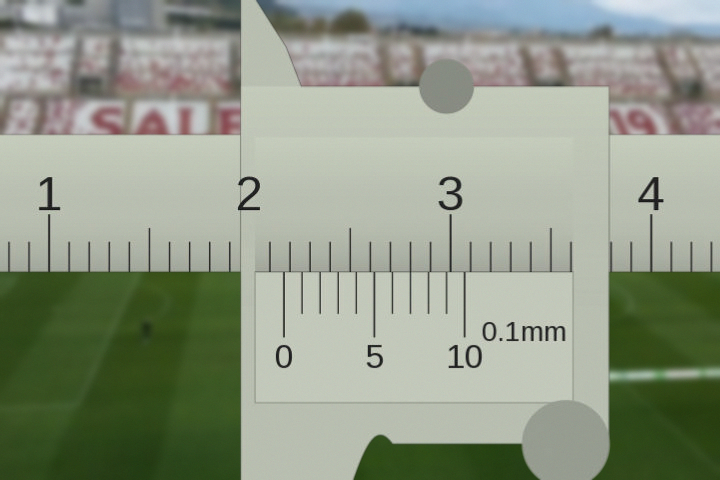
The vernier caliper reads 21.7 mm
